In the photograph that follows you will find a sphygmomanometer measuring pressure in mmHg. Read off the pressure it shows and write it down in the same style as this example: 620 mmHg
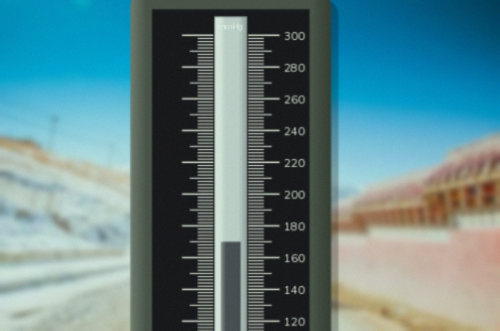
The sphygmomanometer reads 170 mmHg
